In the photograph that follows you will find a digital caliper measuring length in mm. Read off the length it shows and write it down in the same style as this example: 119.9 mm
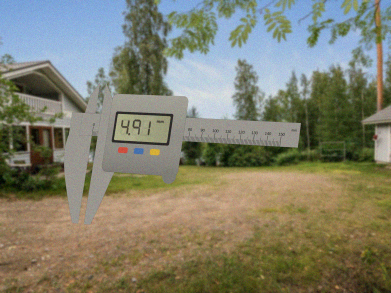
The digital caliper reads 4.91 mm
